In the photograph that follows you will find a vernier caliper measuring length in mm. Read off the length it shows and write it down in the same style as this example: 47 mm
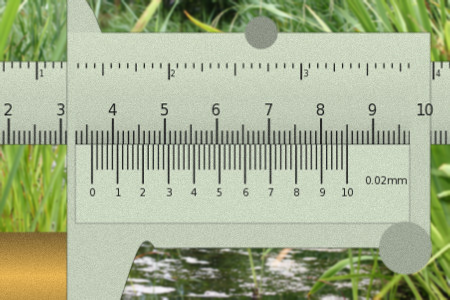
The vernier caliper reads 36.0 mm
